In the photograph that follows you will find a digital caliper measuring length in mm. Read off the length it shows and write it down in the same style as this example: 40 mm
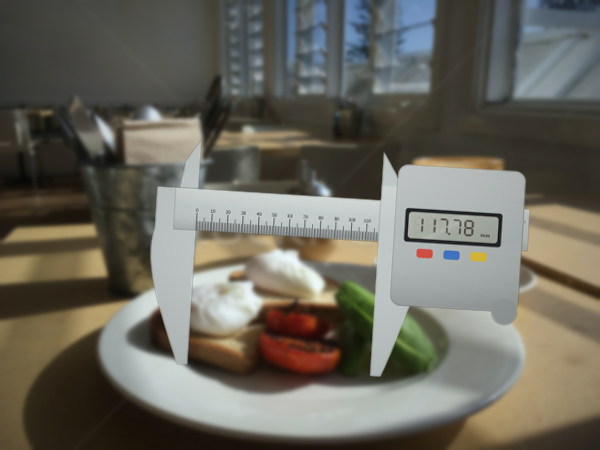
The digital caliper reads 117.78 mm
